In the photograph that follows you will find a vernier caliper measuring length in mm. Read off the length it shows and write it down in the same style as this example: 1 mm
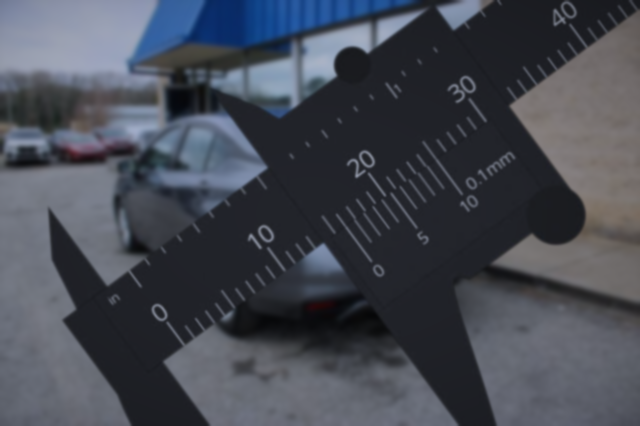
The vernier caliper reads 16.0 mm
